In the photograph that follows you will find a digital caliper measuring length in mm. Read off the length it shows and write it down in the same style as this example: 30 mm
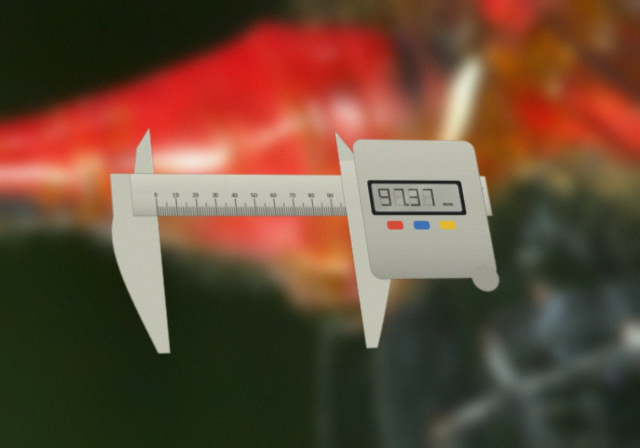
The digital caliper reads 97.37 mm
